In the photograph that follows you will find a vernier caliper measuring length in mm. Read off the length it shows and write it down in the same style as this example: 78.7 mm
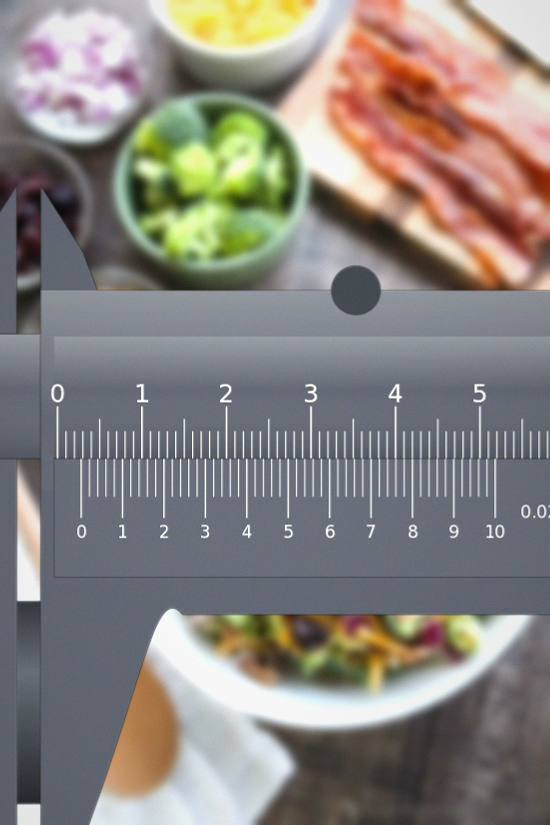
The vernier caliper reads 2.8 mm
